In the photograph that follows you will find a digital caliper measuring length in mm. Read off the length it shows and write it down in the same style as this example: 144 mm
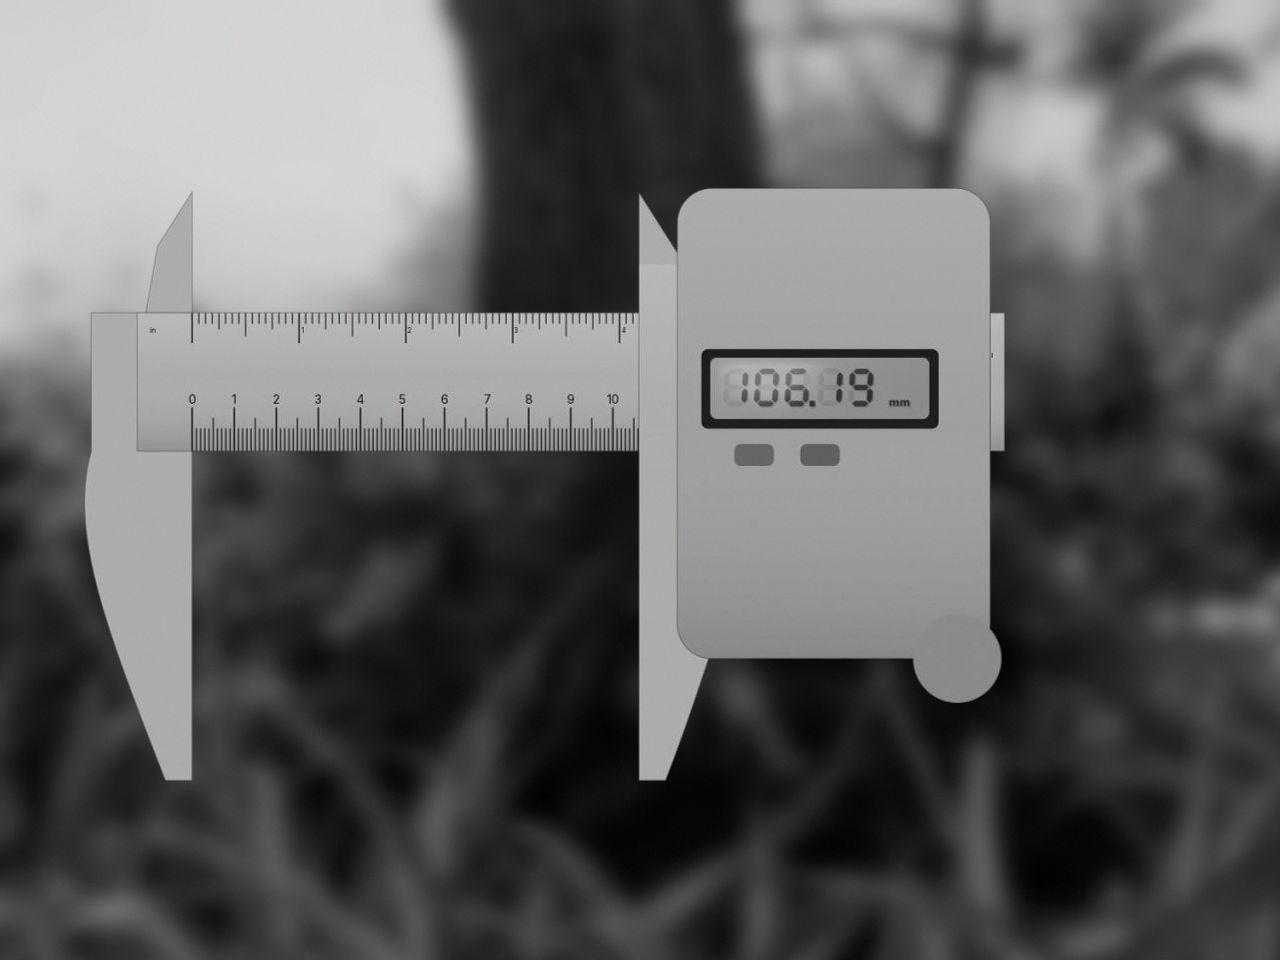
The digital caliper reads 106.19 mm
